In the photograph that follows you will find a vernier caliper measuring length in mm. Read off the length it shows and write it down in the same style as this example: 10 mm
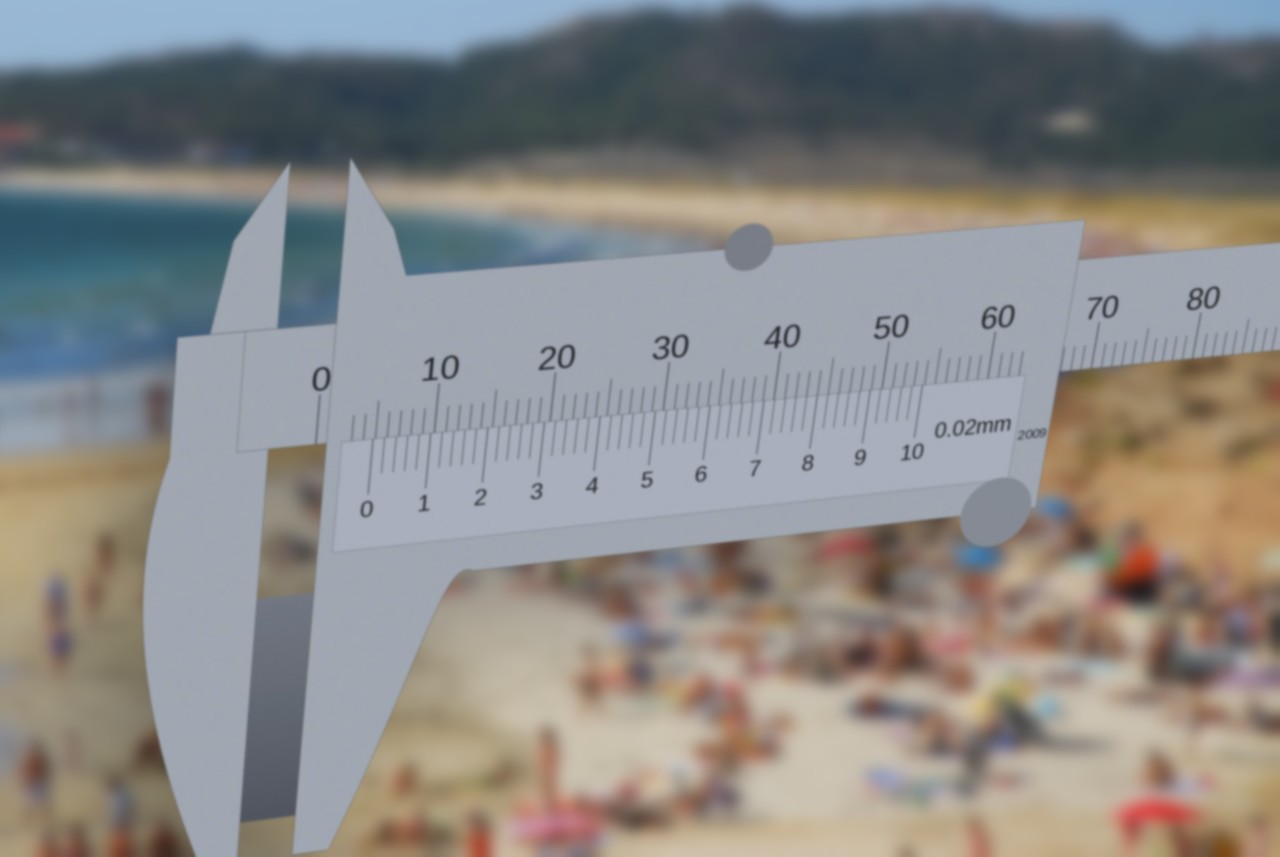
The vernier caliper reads 4.8 mm
